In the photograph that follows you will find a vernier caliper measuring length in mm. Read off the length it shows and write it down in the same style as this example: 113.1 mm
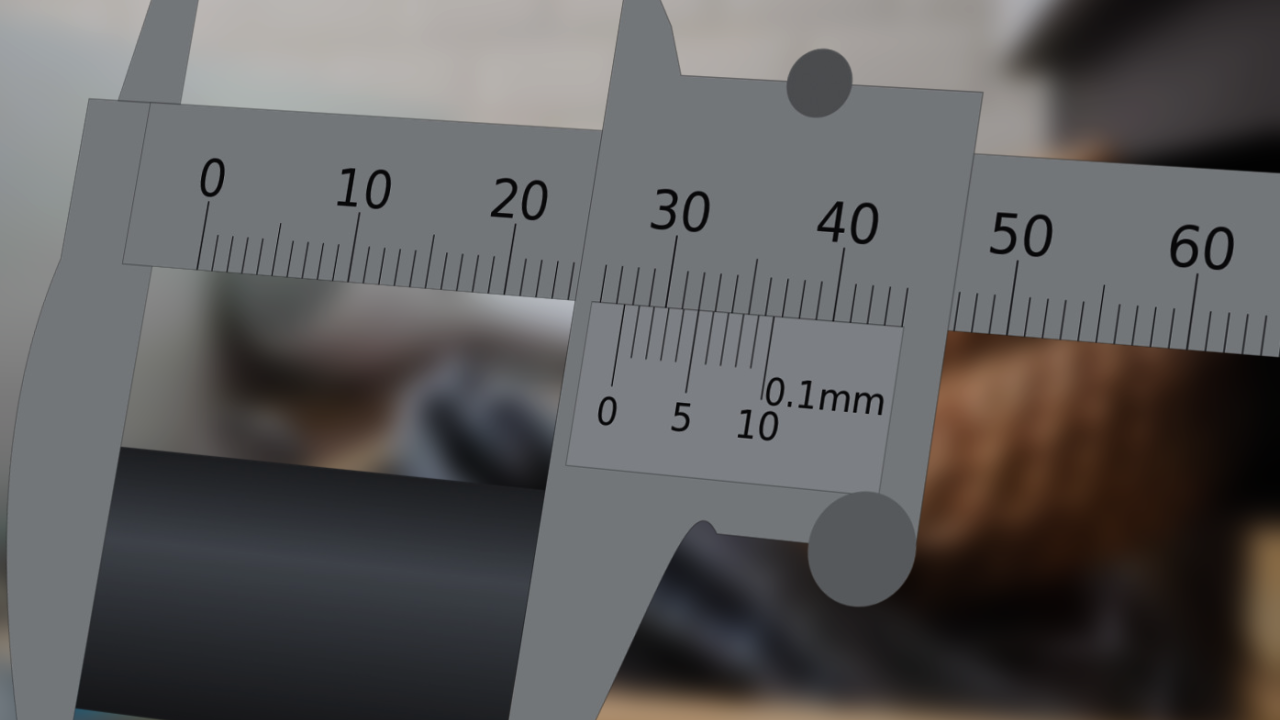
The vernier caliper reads 27.5 mm
